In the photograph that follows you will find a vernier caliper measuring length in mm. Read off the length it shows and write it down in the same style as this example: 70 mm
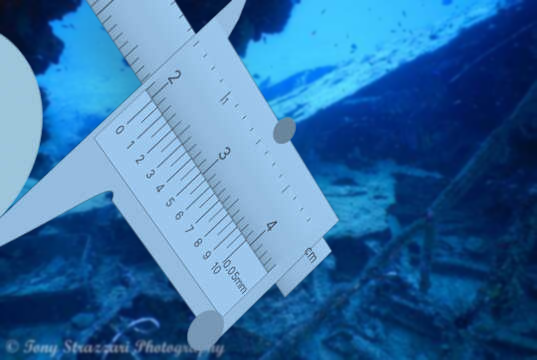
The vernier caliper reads 20.2 mm
